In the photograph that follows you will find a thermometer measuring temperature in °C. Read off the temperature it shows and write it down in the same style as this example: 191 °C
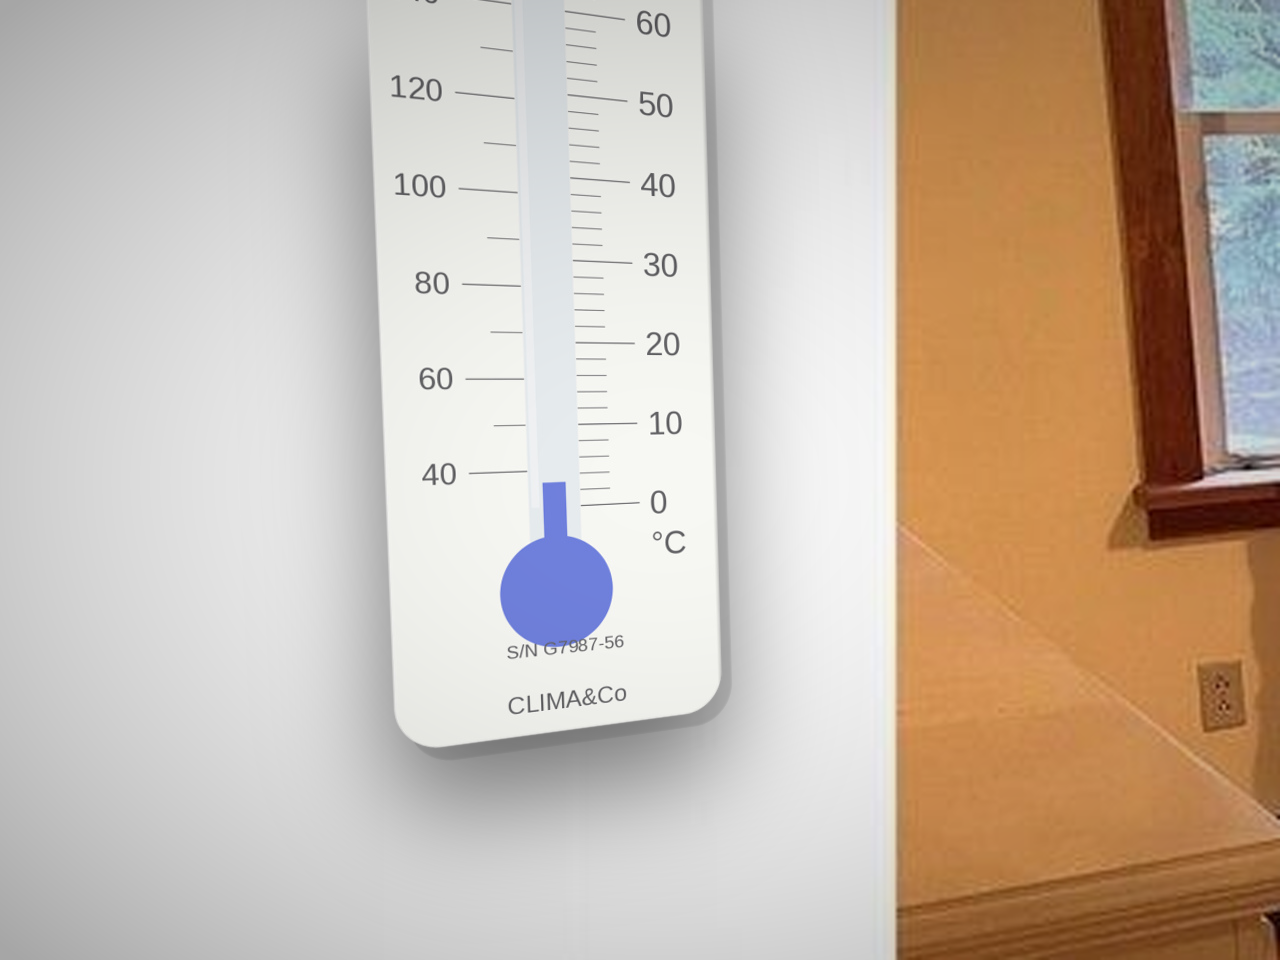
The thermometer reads 3 °C
